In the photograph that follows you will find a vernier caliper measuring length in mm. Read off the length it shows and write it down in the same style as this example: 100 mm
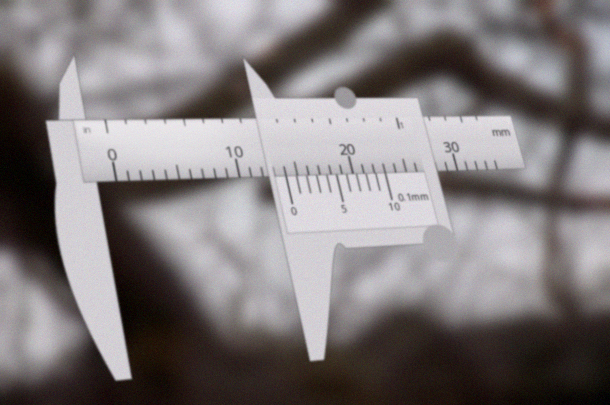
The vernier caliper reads 14.0 mm
